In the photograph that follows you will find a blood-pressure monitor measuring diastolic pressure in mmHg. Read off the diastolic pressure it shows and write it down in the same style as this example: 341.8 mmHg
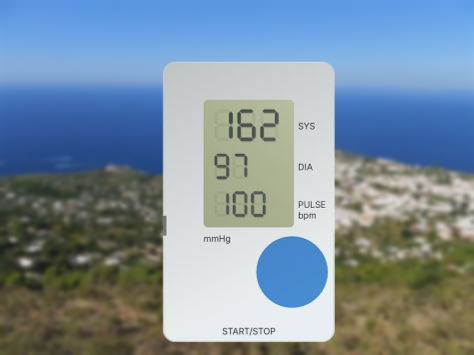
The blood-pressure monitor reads 97 mmHg
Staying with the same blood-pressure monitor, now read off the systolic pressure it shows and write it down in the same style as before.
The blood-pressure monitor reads 162 mmHg
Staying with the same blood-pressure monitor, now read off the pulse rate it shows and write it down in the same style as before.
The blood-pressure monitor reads 100 bpm
